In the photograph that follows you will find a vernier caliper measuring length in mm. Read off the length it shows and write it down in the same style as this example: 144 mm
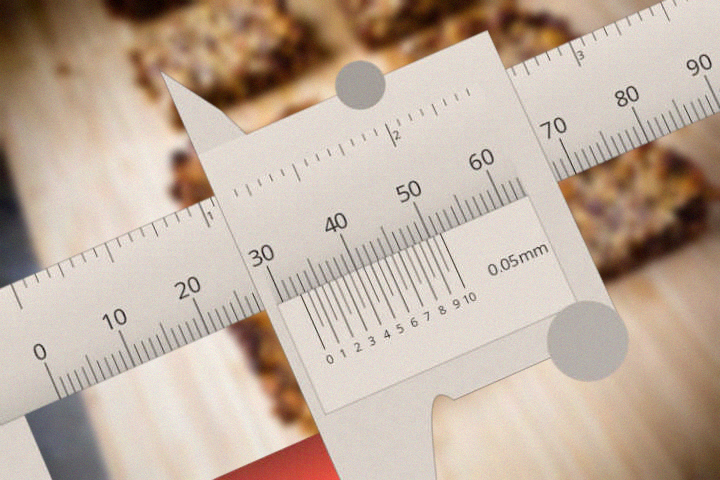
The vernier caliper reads 32.4 mm
